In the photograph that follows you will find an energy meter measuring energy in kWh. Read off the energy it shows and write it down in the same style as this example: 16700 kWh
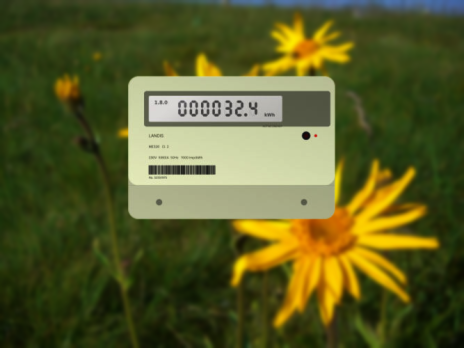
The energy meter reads 32.4 kWh
